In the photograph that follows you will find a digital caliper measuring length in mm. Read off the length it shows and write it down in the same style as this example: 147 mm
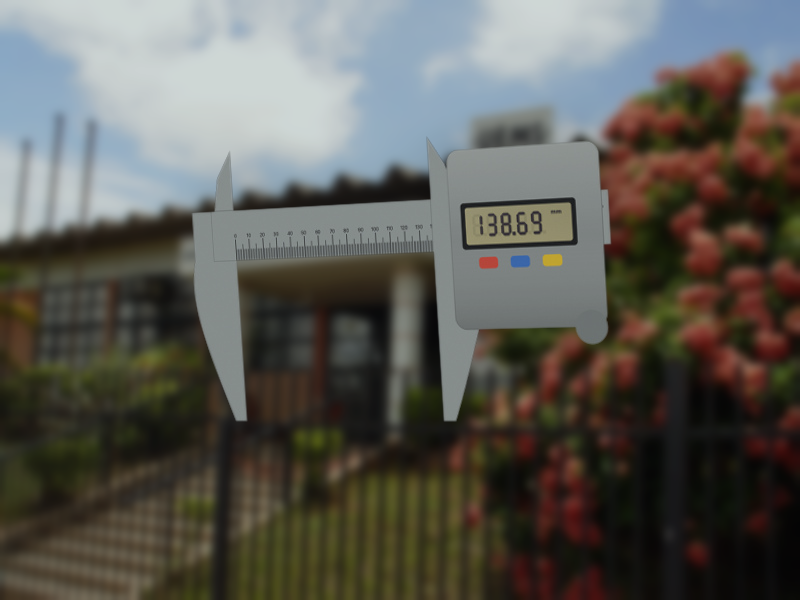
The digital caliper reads 138.69 mm
